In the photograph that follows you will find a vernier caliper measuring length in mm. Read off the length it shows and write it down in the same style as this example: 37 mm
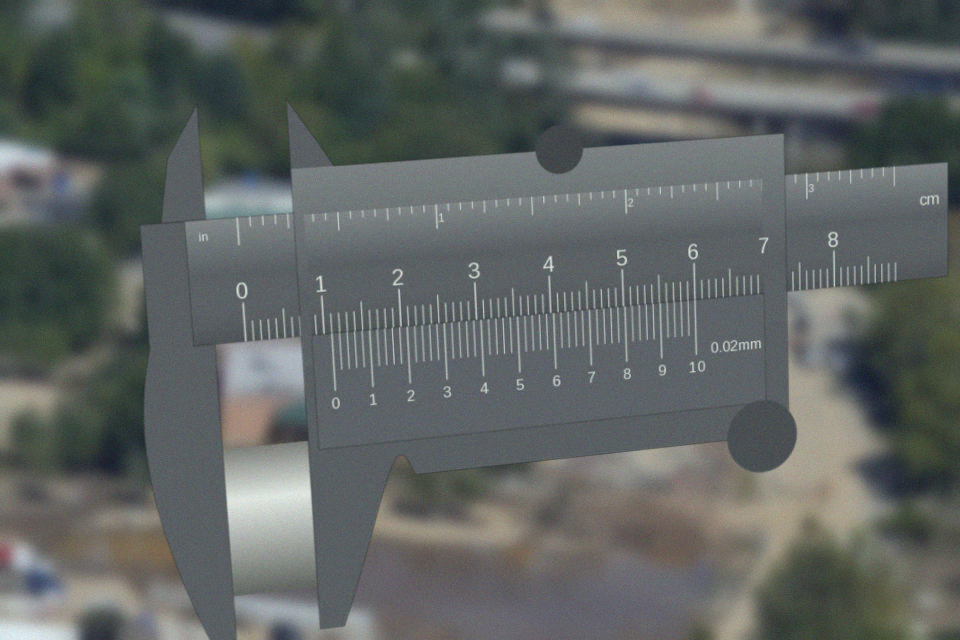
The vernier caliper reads 11.0 mm
